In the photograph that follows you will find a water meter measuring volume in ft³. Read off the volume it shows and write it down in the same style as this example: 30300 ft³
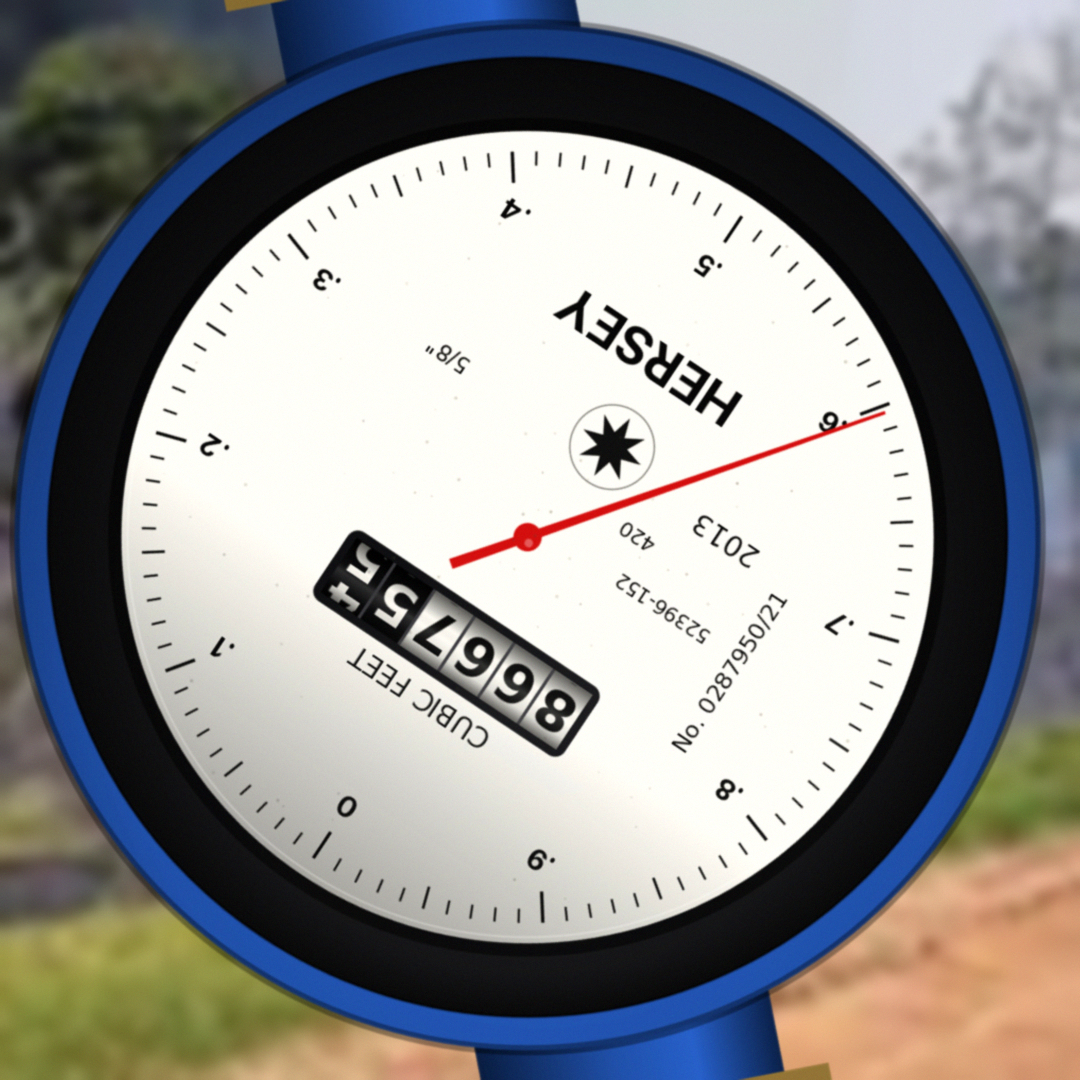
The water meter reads 866754.60 ft³
